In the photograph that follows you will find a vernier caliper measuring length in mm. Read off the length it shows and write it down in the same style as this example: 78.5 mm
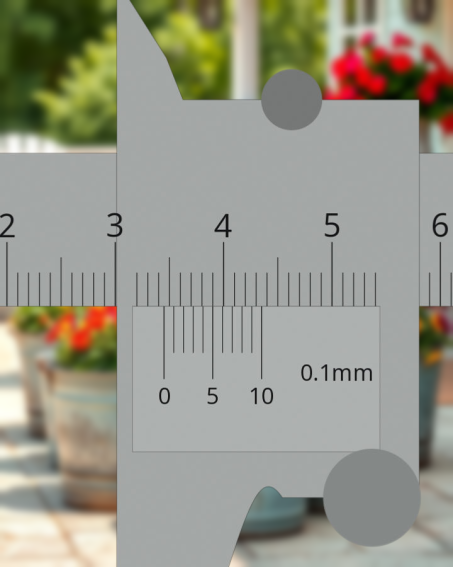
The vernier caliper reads 34.5 mm
